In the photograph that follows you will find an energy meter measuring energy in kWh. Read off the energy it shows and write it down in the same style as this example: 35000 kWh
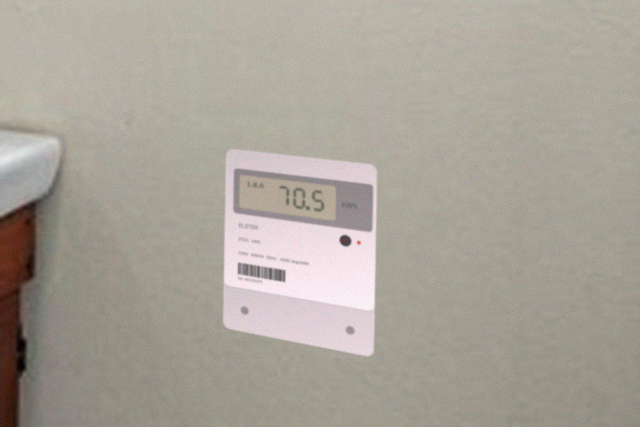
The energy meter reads 70.5 kWh
